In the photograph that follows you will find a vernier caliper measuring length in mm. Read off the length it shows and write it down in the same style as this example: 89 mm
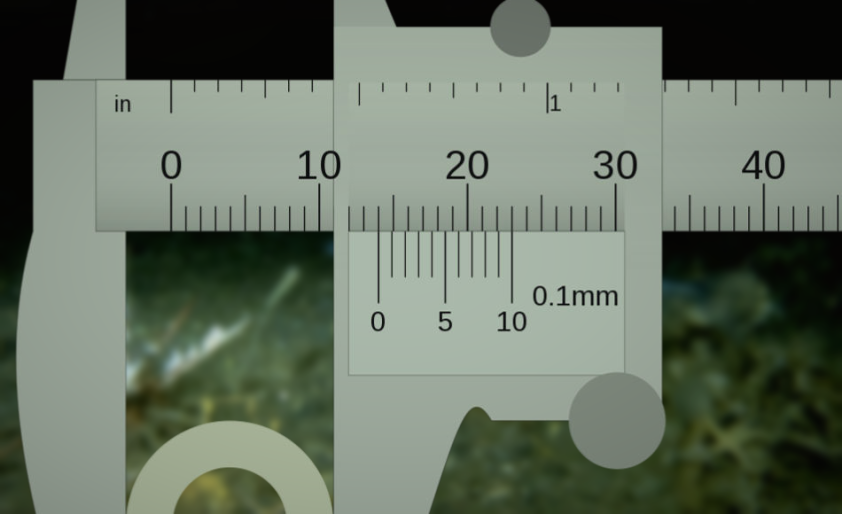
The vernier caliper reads 14.0 mm
